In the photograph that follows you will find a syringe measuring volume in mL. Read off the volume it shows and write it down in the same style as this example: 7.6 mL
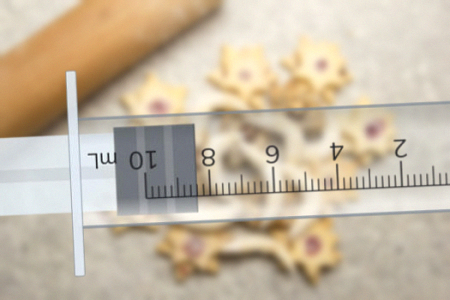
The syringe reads 8.4 mL
